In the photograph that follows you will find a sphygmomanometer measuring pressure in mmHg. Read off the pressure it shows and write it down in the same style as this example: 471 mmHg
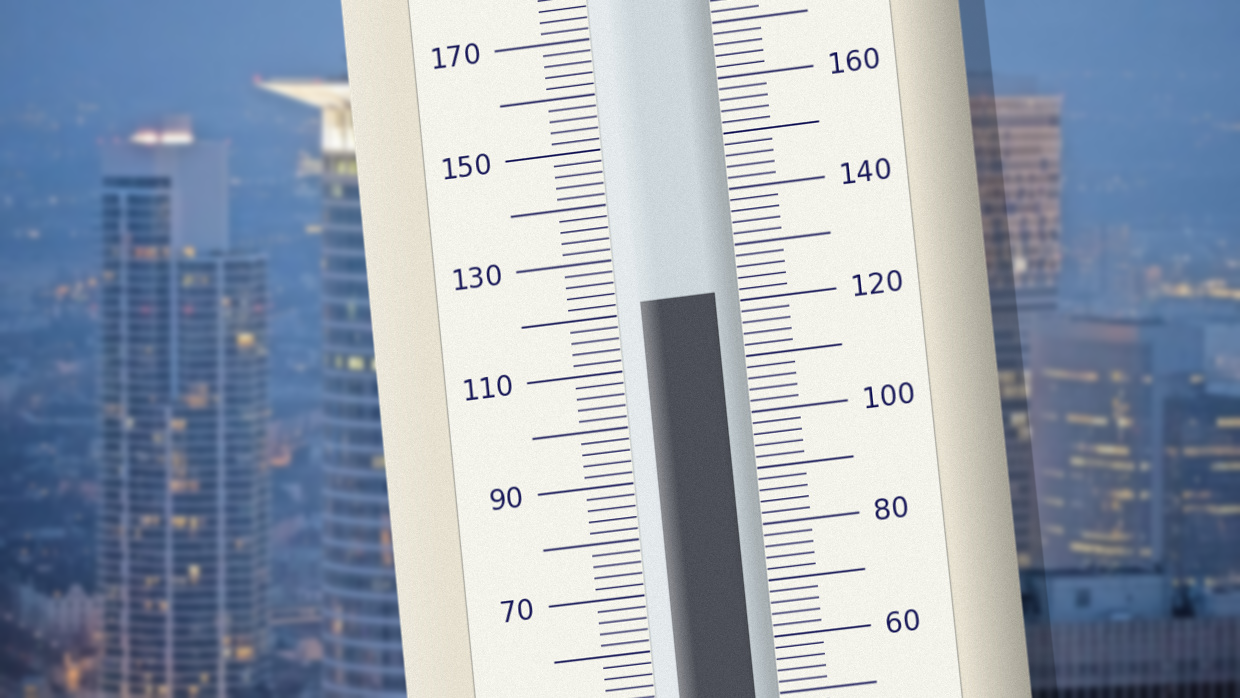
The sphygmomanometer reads 122 mmHg
